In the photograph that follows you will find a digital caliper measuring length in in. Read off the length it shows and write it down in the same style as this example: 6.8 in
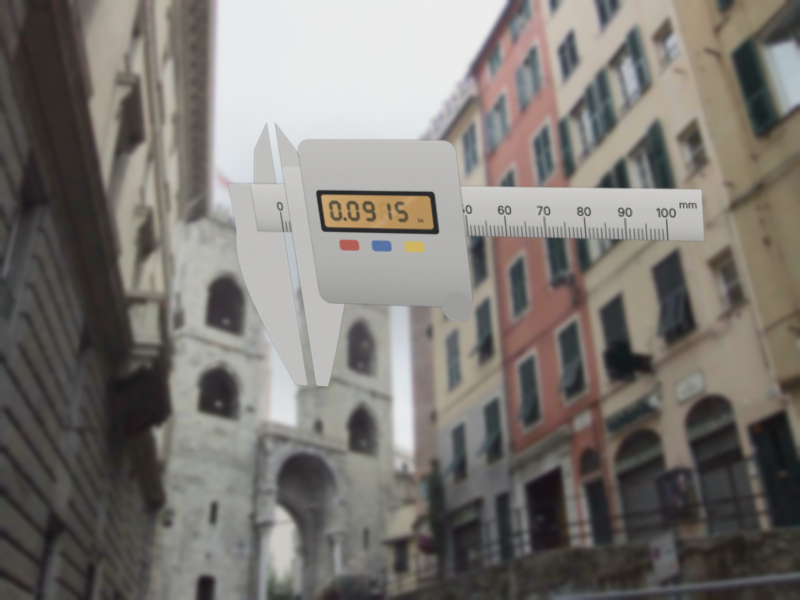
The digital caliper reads 0.0915 in
